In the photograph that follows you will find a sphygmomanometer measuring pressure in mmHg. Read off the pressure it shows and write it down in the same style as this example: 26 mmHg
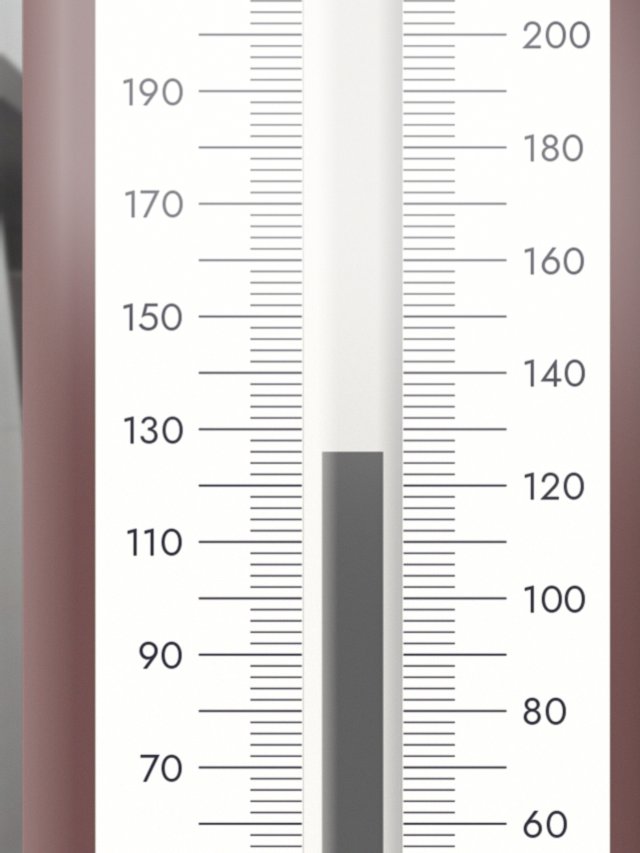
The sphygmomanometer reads 126 mmHg
